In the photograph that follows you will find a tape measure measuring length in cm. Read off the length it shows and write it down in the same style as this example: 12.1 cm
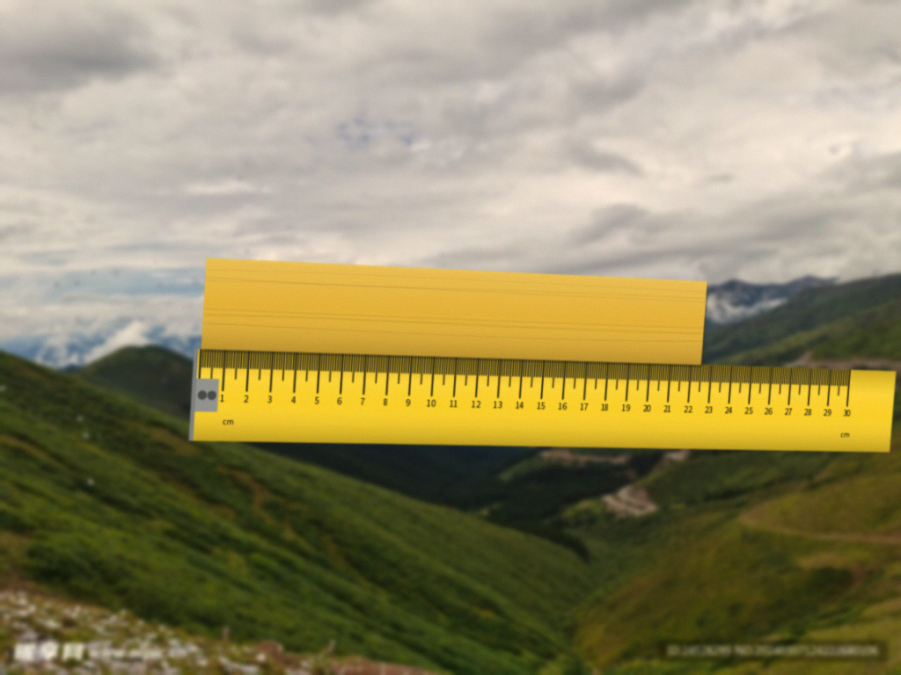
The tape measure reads 22.5 cm
